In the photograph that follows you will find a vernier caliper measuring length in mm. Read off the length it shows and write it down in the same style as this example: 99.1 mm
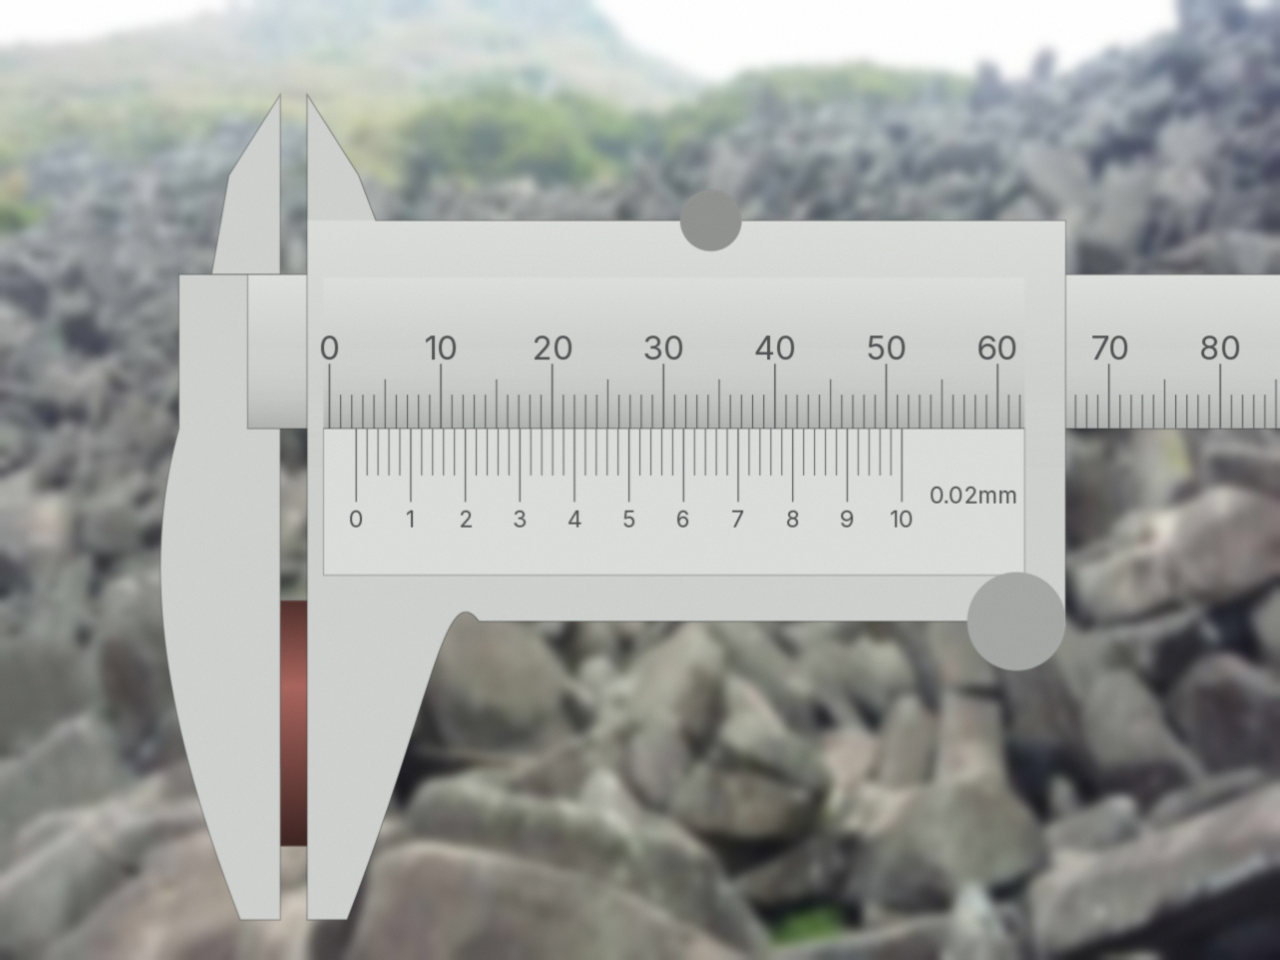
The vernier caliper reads 2.4 mm
